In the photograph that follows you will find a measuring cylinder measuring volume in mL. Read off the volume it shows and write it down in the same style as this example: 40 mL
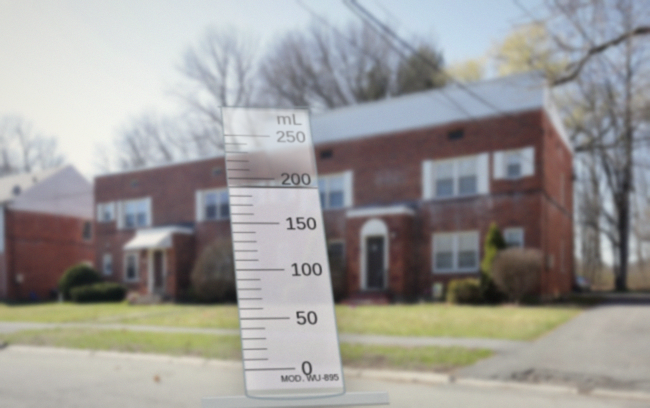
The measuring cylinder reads 190 mL
